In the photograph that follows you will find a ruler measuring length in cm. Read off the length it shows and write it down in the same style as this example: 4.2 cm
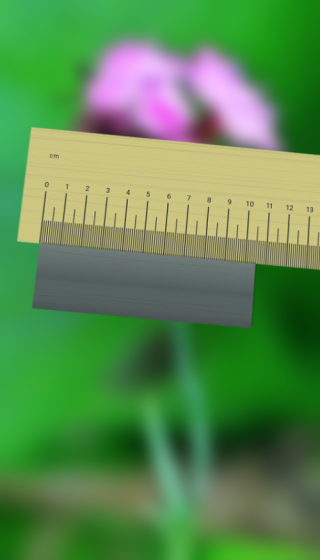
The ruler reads 10.5 cm
